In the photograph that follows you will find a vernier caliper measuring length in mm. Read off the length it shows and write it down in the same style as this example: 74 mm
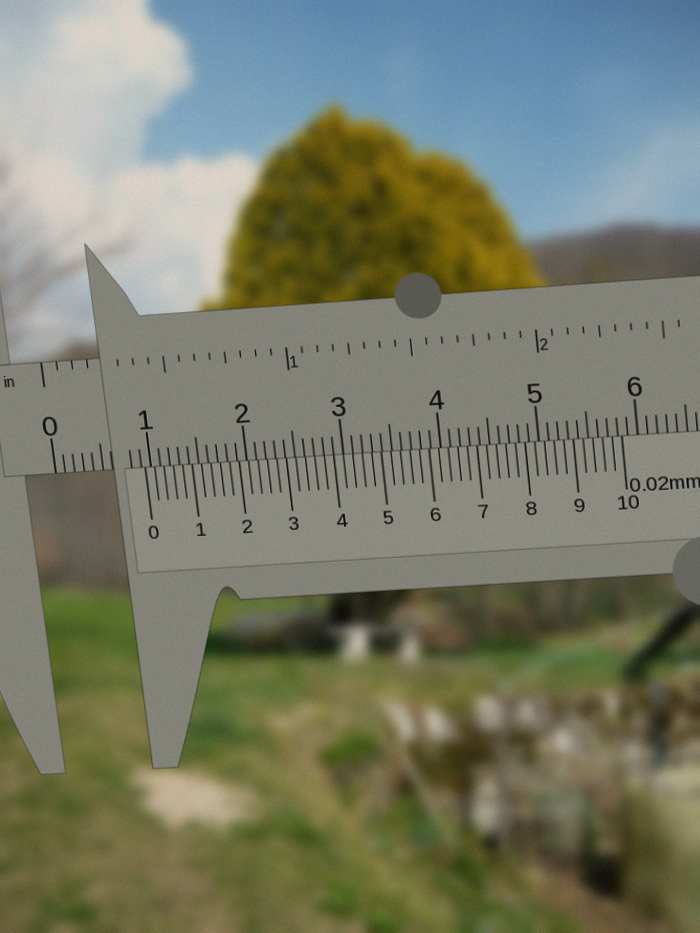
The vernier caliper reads 9.4 mm
